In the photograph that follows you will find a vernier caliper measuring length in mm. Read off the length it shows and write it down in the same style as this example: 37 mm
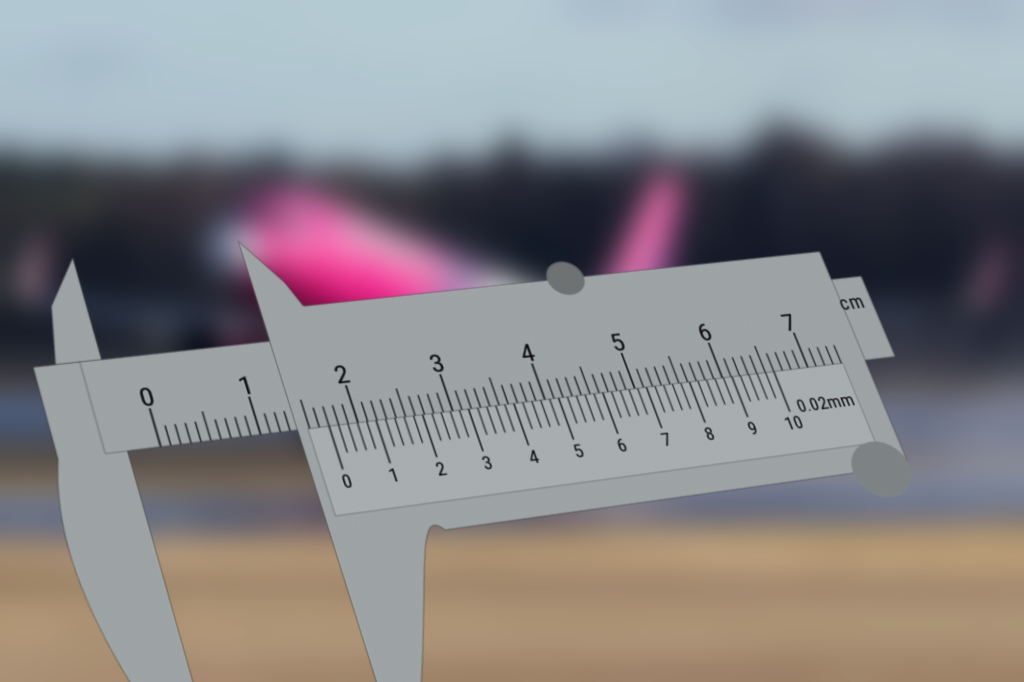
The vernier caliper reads 17.0 mm
